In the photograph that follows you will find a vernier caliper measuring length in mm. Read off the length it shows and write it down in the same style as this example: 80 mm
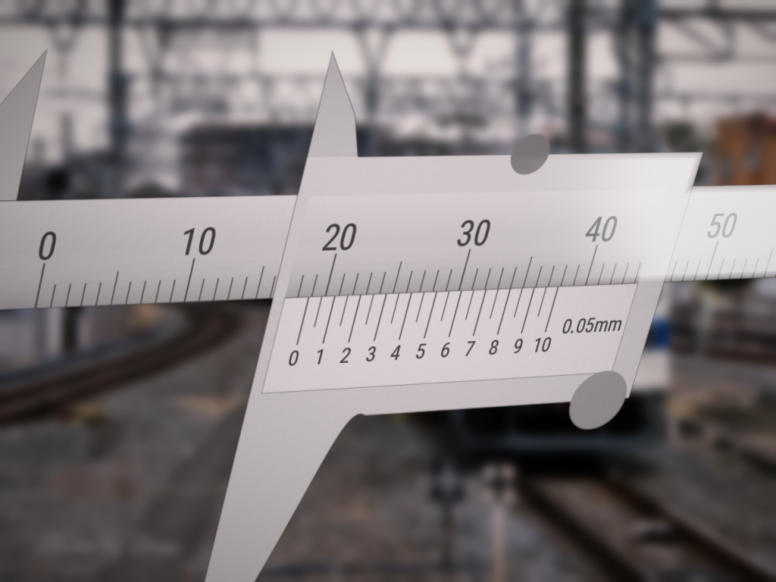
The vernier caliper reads 18.8 mm
